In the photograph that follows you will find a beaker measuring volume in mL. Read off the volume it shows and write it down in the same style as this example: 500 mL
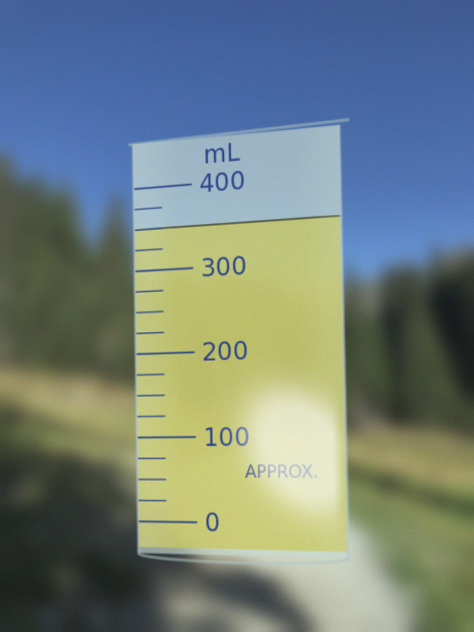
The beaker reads 350 mL
